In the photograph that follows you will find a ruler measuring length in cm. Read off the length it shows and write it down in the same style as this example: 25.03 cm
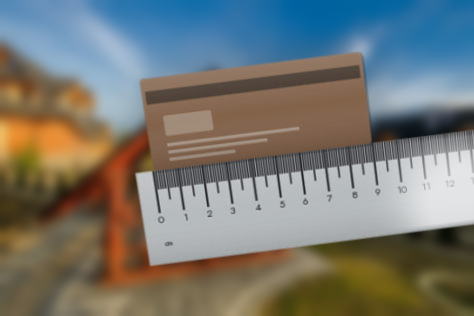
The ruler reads 9 cm
